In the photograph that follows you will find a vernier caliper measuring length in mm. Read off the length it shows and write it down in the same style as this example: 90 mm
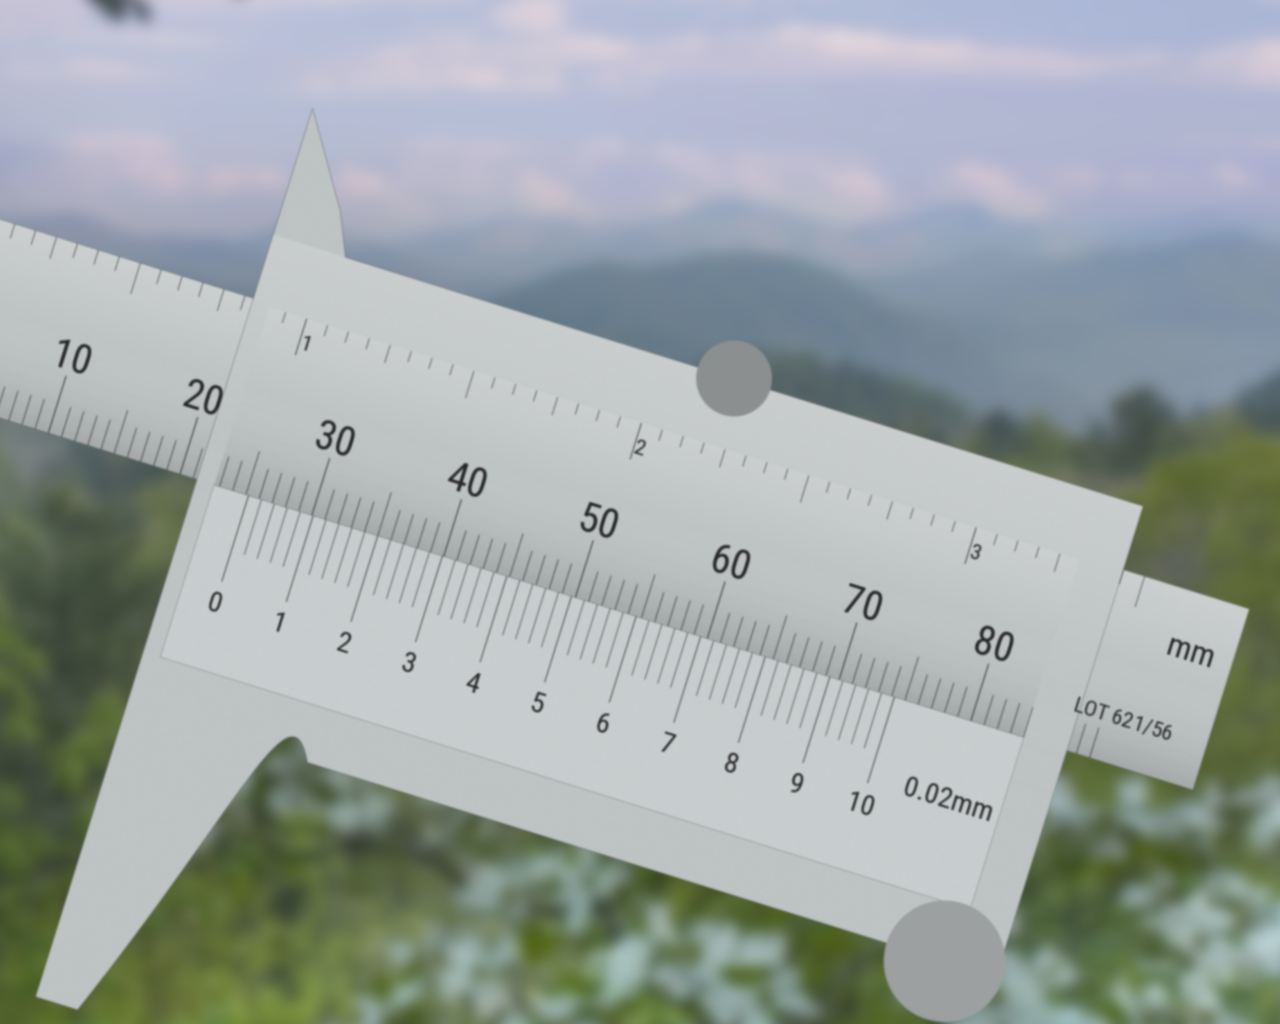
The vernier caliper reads 25.2 mm
